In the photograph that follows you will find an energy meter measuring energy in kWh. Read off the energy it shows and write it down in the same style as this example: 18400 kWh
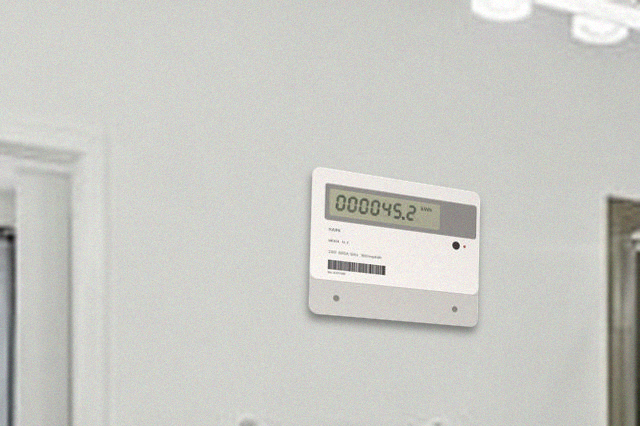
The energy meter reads 45.2 kWh
